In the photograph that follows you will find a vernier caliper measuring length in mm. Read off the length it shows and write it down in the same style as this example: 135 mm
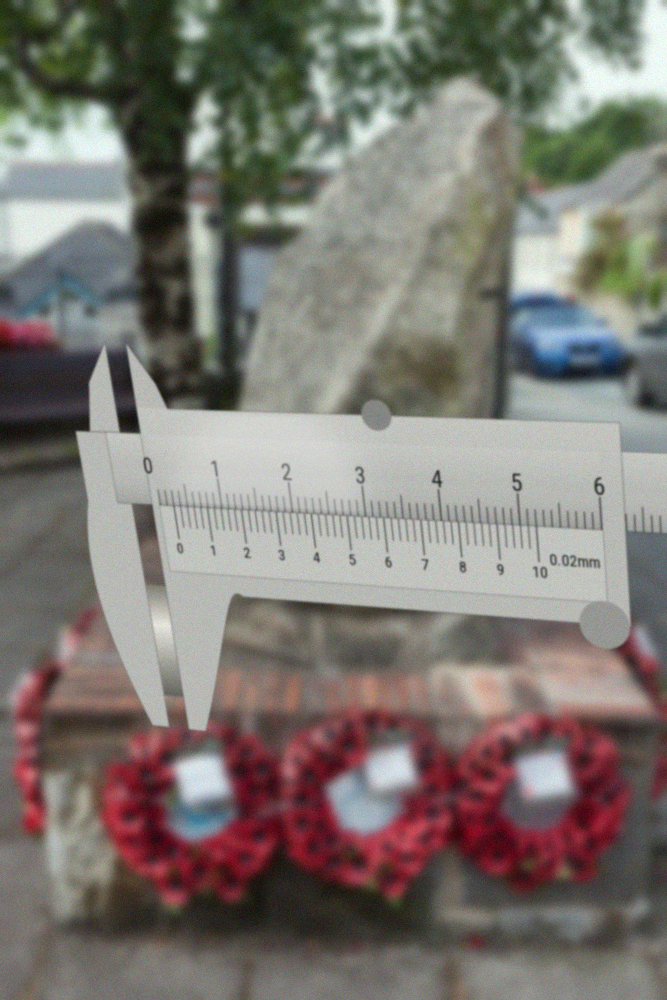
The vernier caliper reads 3.0 mm
